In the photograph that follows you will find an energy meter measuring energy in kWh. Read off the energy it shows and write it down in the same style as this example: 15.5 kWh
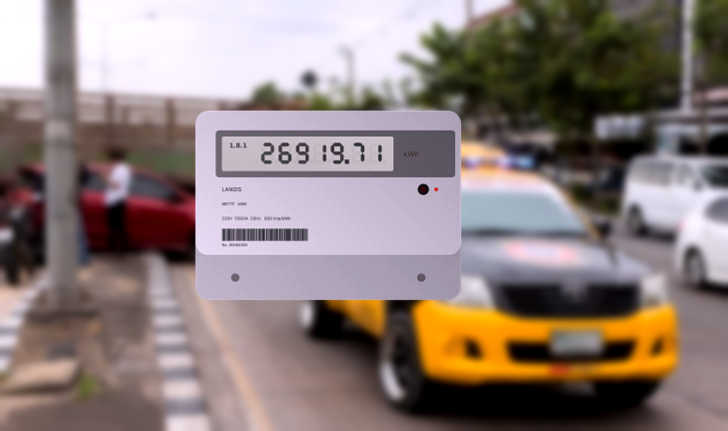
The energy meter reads 26919.71 kWh
